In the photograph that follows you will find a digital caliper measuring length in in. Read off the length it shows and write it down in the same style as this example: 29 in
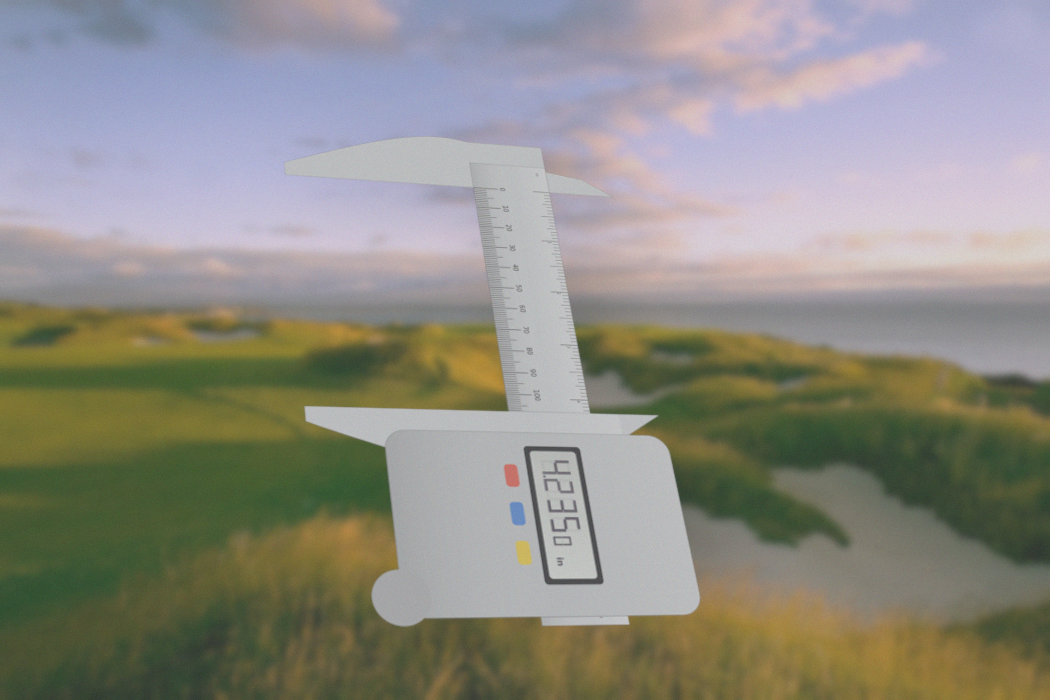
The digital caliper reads 4.2350 in
